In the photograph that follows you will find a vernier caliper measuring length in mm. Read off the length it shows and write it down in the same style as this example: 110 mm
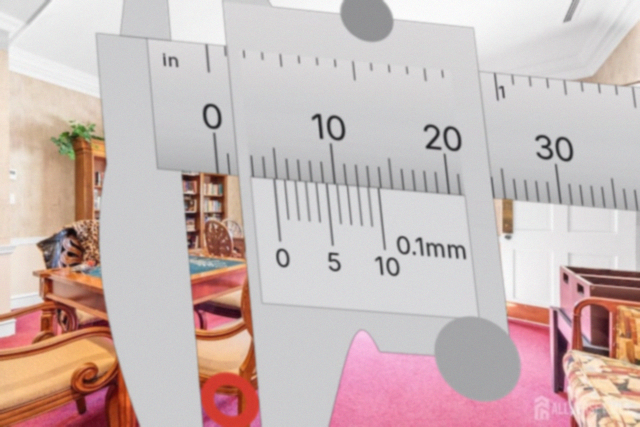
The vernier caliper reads 4.8 mm
